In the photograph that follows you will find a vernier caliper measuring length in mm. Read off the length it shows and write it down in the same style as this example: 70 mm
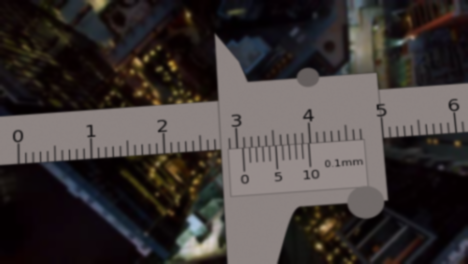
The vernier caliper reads 30.8 mm
